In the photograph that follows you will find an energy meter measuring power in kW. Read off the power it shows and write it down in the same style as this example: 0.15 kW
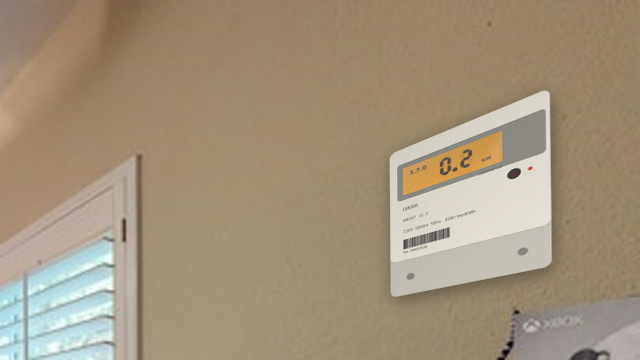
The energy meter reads 0.2 kW
